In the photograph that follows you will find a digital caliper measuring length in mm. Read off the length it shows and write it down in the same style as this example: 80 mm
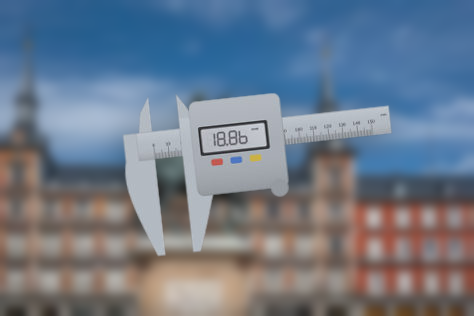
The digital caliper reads 18.86 mm
